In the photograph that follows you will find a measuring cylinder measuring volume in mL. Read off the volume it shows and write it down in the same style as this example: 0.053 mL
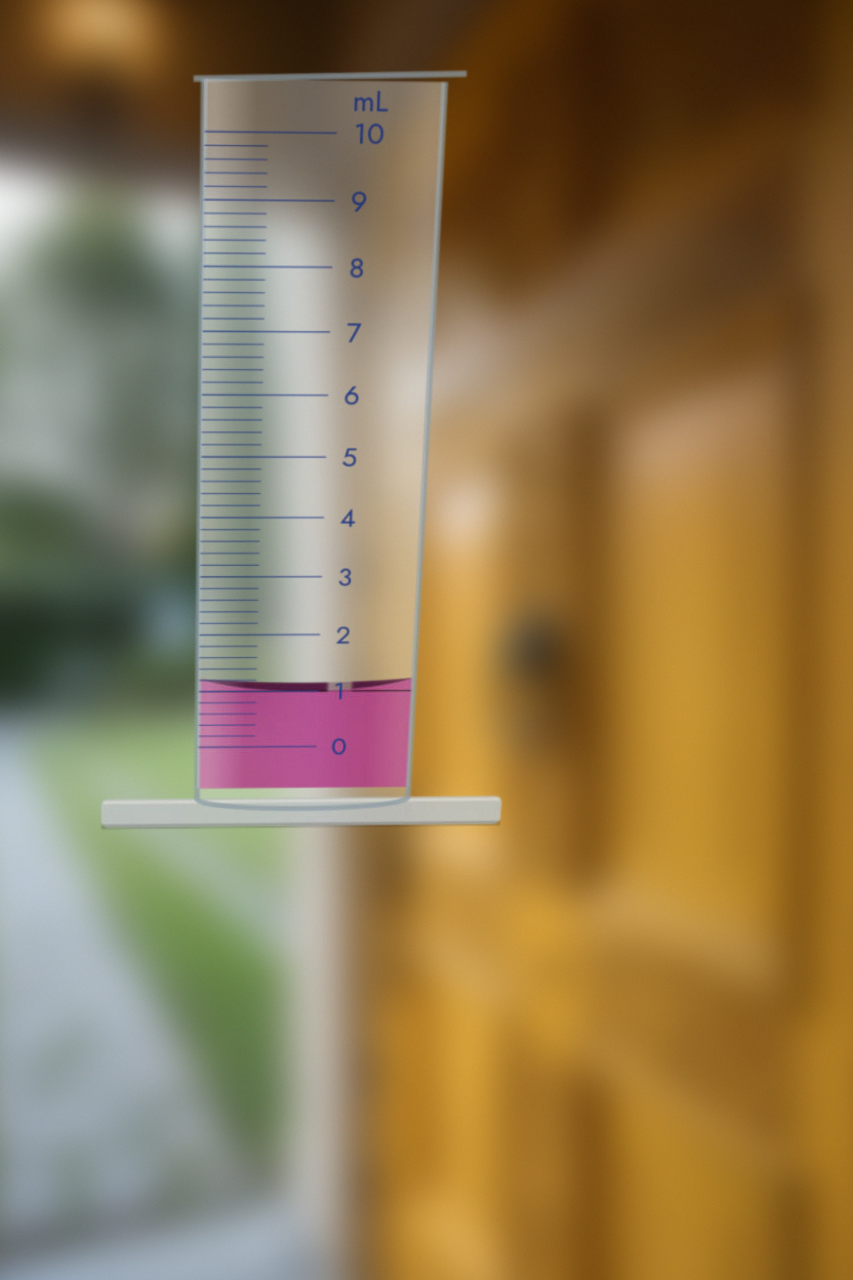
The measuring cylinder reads 1 mL
